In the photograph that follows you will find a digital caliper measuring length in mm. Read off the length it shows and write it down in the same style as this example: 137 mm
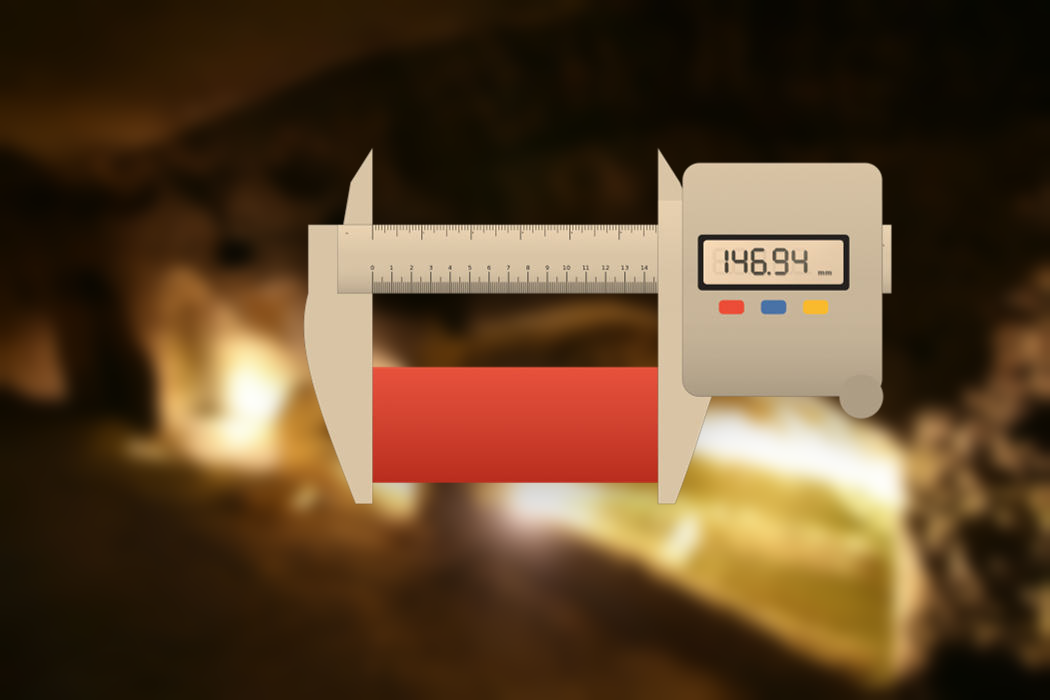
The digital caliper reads 146.94 mm
